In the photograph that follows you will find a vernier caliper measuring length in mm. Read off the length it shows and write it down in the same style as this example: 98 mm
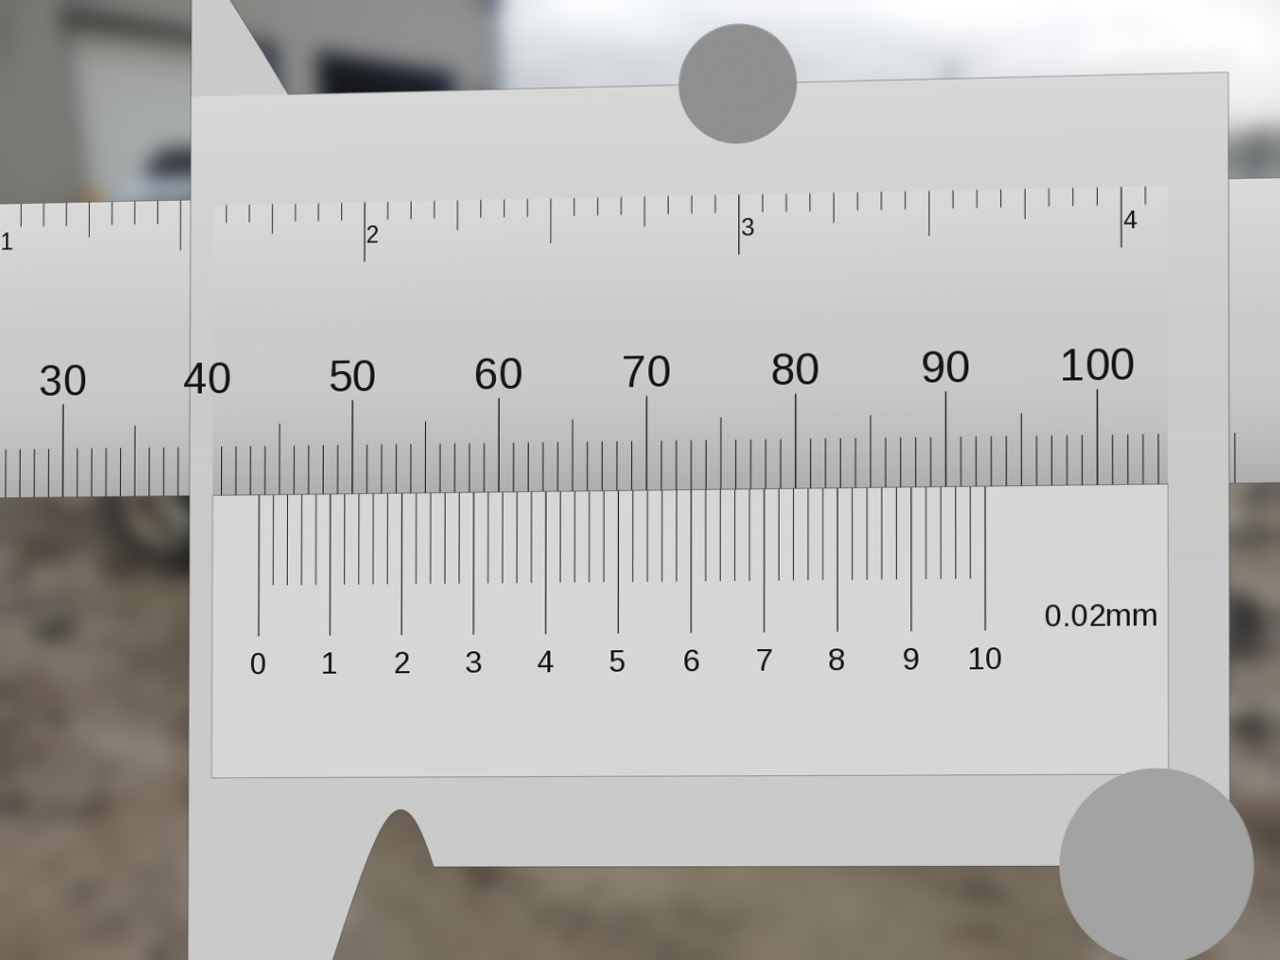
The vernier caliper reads 43.6 mm
